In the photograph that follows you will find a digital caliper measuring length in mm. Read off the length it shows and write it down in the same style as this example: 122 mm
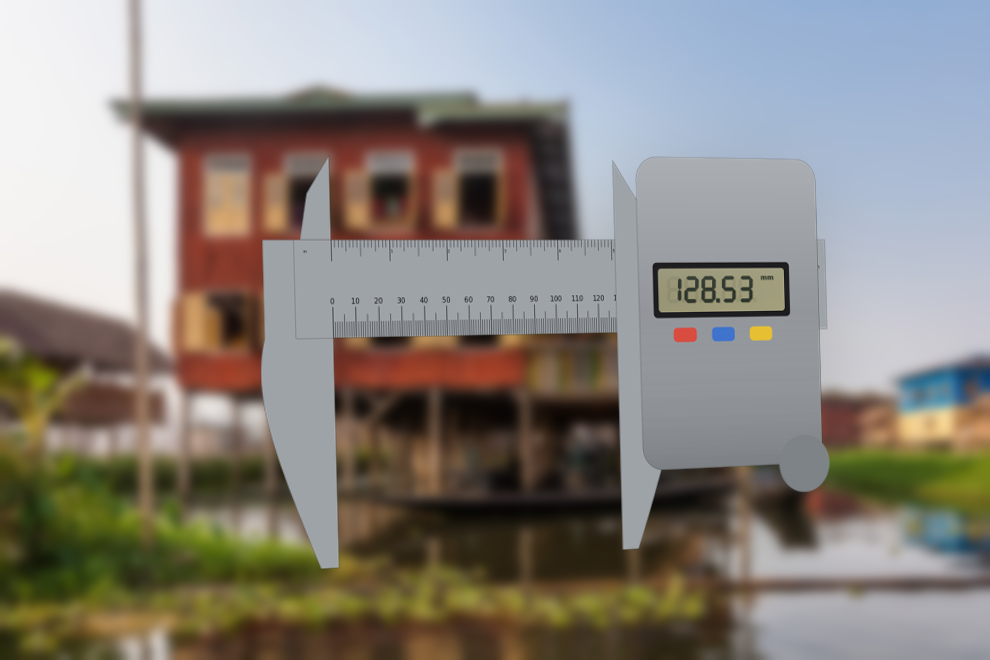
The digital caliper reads 128.53 mm
